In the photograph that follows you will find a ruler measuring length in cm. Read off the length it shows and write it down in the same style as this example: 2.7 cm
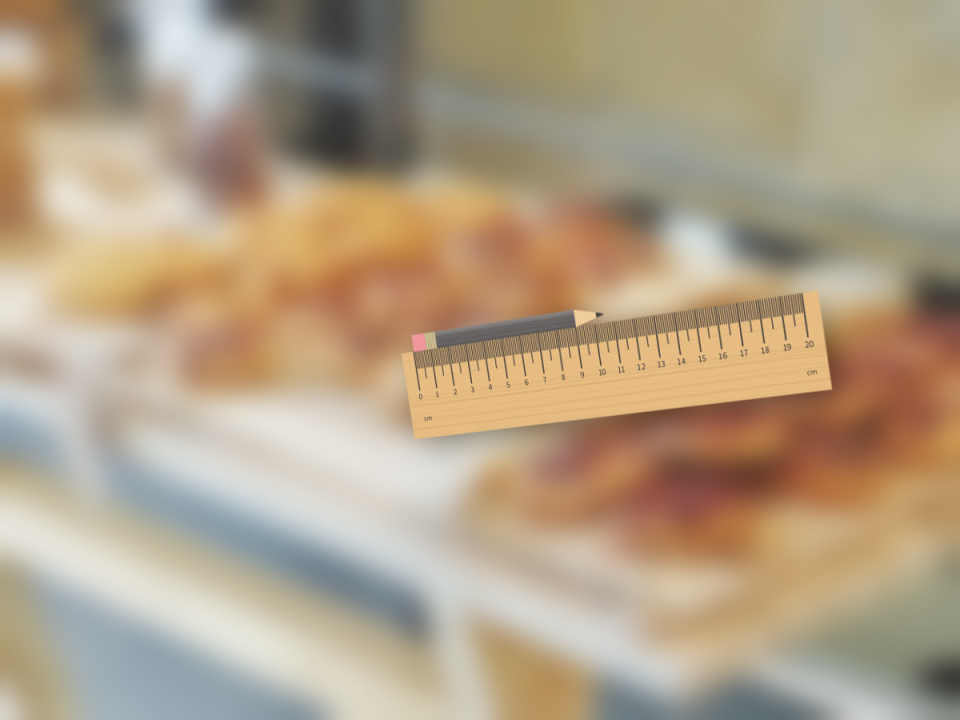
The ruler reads 10.5 cm
